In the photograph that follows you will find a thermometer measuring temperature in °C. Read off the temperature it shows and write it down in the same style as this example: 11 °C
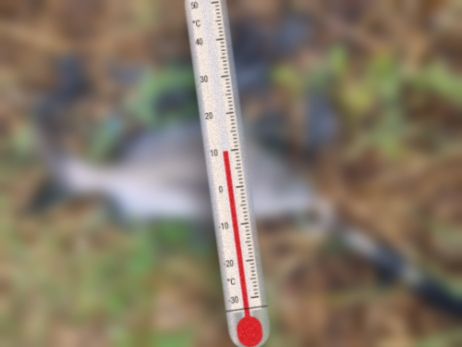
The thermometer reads 10 °C
